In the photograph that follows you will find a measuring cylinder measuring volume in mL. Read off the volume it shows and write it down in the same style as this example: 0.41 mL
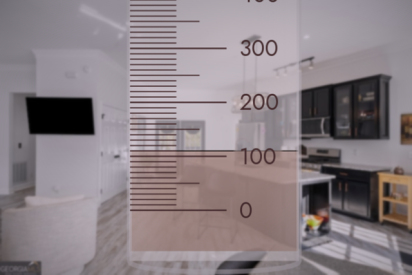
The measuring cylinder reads 110 mL
